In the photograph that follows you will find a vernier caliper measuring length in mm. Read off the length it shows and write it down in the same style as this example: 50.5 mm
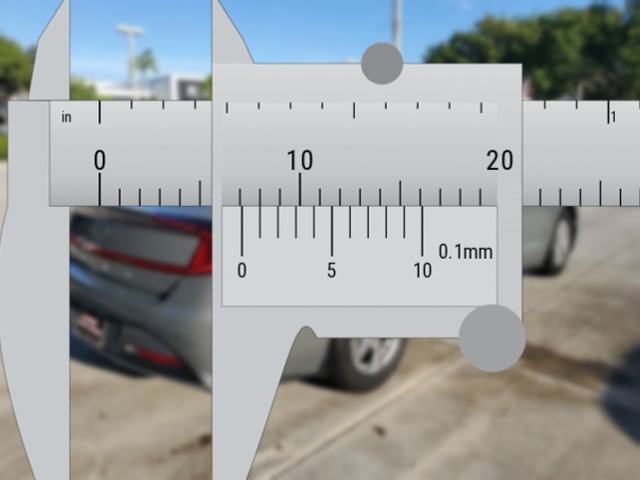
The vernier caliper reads 7.1 mm
